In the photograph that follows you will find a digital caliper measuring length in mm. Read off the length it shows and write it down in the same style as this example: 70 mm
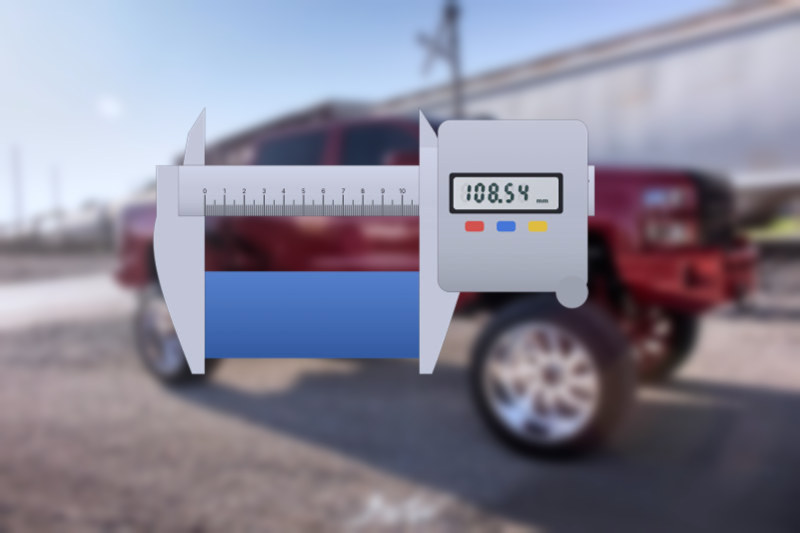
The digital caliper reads 108.54 mm
